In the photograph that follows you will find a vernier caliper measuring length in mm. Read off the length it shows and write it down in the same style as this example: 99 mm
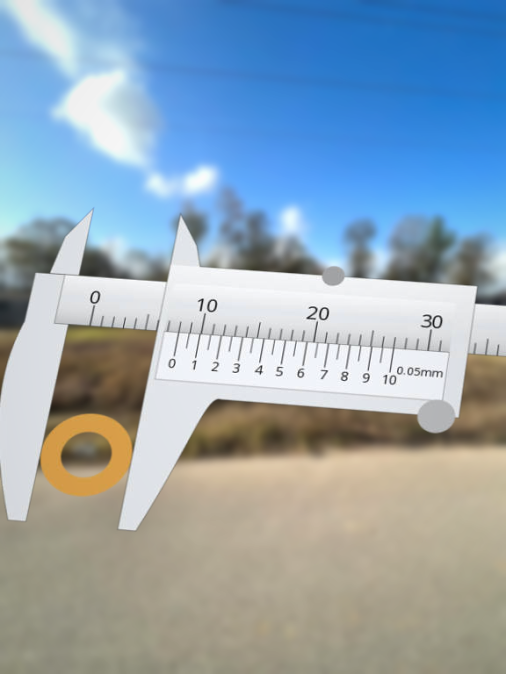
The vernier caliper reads 8.0 mm
